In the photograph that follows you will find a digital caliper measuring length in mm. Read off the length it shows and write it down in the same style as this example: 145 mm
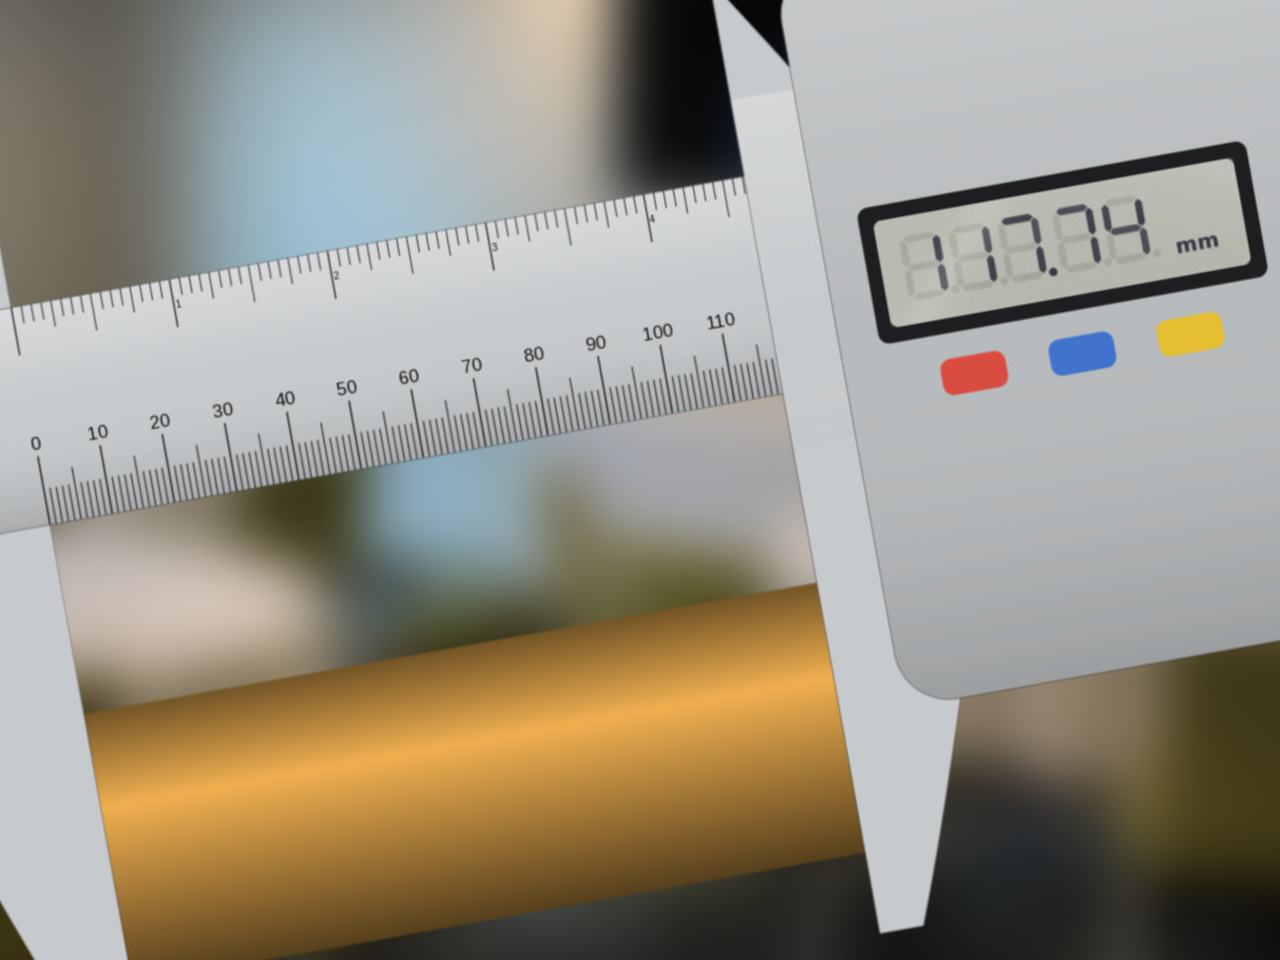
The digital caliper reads 117.74 mm
